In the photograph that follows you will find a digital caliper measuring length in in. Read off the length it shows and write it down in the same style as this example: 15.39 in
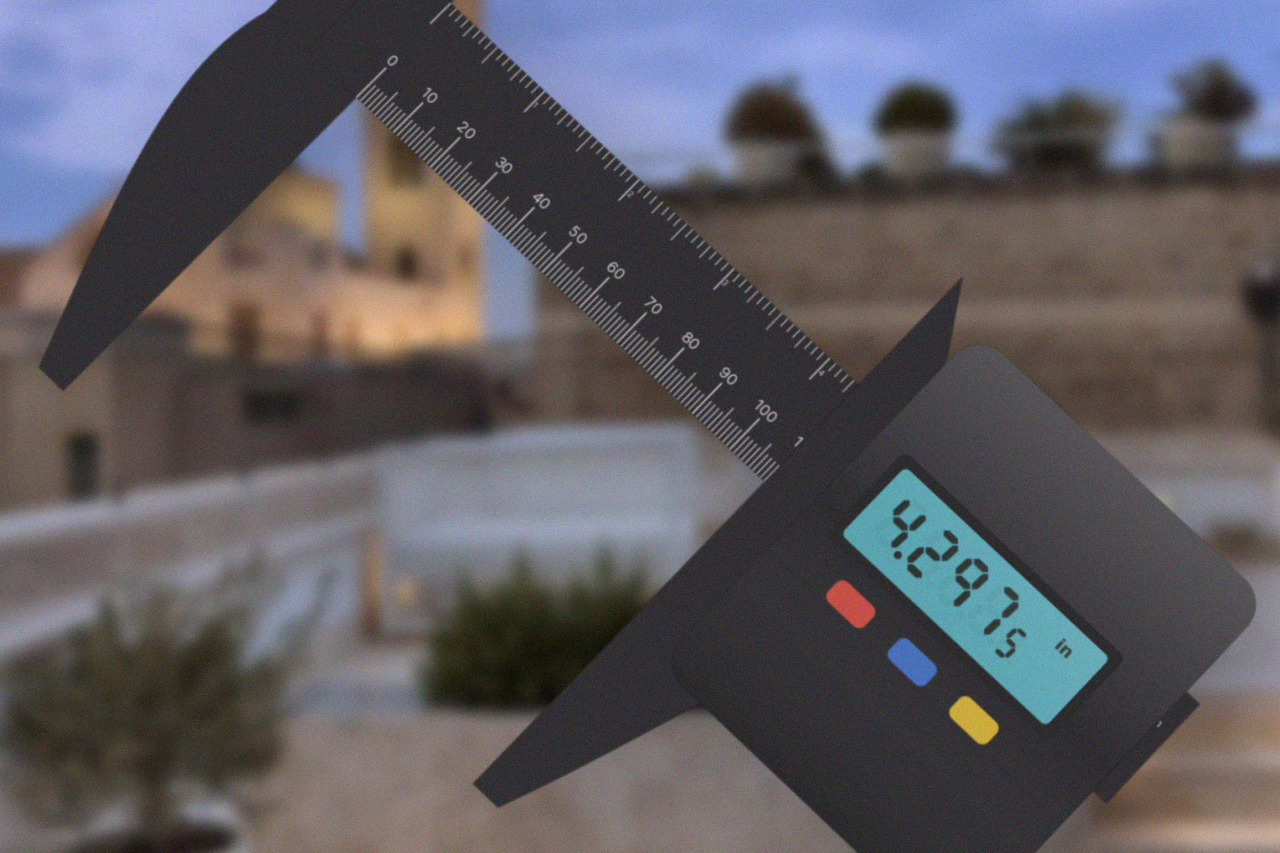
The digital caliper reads 4.2975 in
